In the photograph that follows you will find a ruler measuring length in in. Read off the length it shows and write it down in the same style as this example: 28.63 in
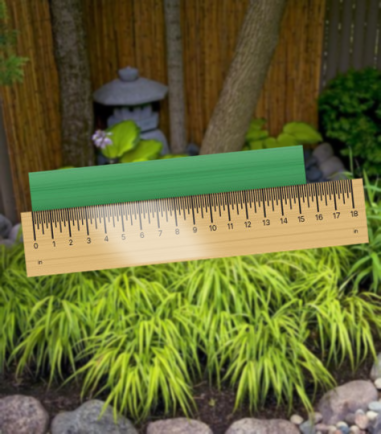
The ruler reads 15.5 in
